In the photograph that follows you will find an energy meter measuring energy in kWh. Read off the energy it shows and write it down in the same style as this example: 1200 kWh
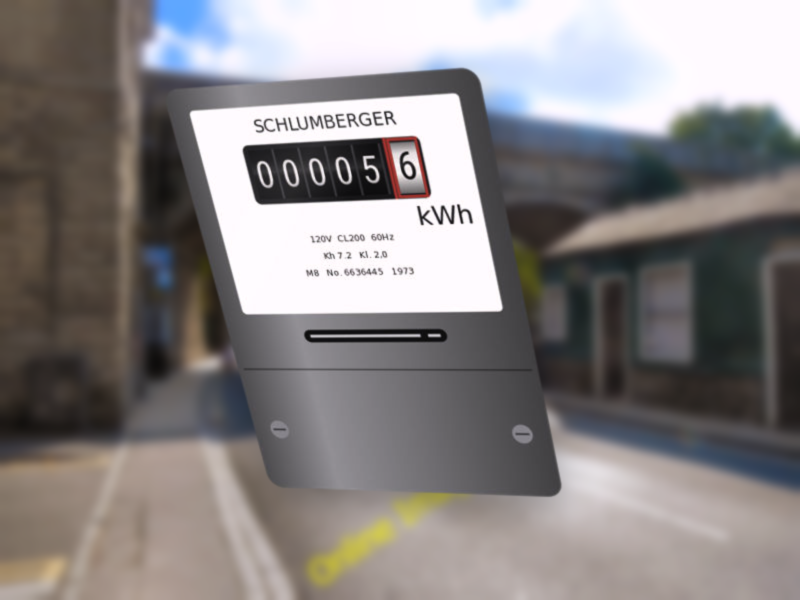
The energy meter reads 5.6 kWh
